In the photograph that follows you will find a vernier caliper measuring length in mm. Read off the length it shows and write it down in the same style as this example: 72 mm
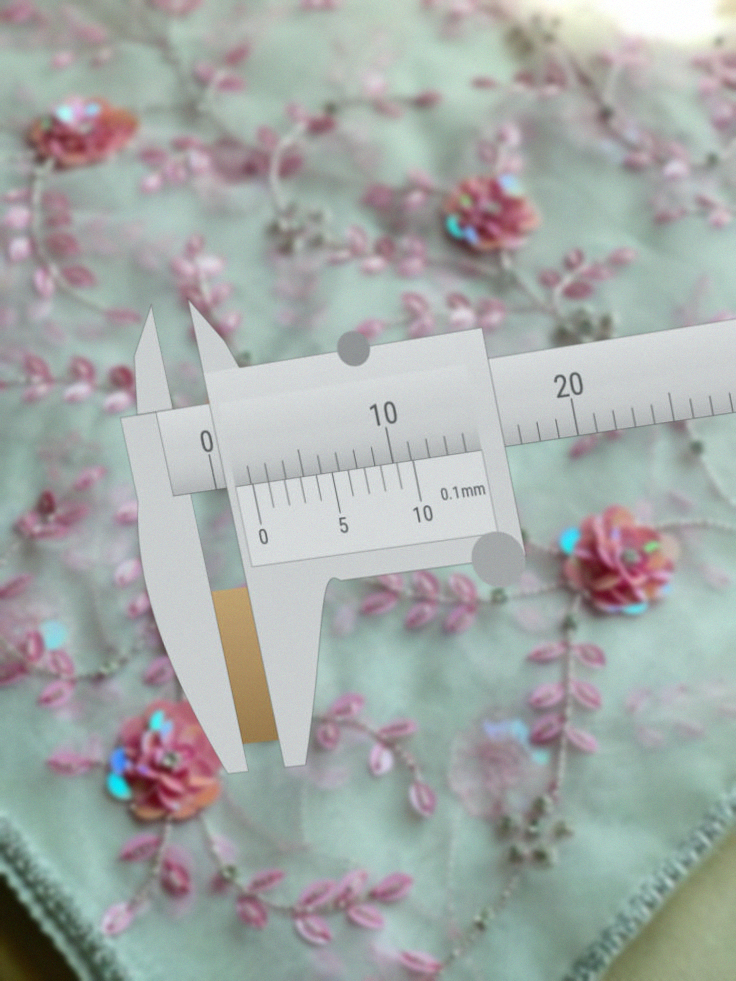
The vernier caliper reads 2.1 mm
